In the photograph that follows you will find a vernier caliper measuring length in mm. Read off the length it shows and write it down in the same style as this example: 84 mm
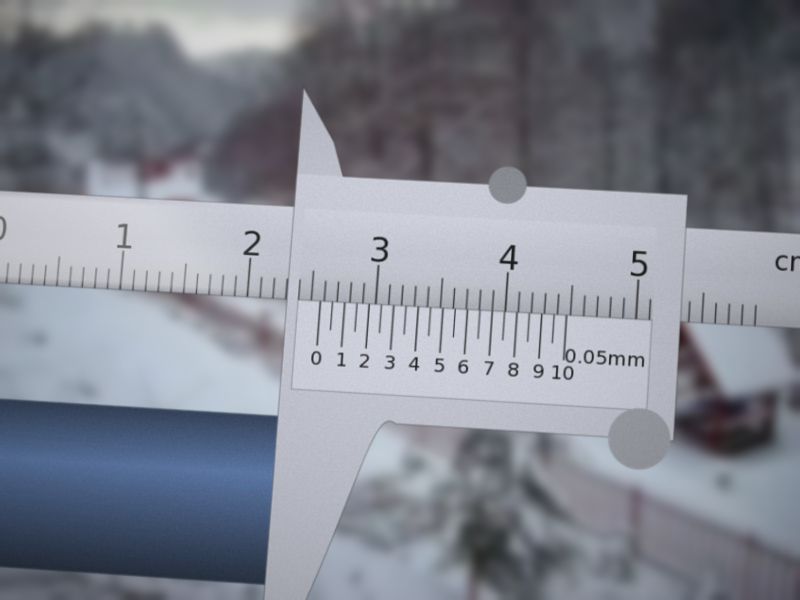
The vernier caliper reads 25.7 mm
